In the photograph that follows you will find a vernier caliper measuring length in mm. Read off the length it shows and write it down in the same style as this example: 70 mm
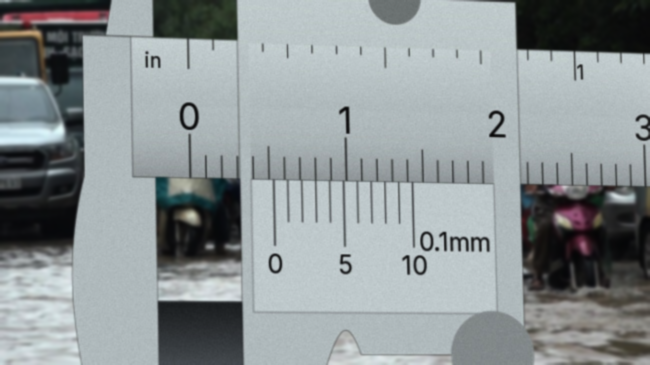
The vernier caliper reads 5.3 mm
